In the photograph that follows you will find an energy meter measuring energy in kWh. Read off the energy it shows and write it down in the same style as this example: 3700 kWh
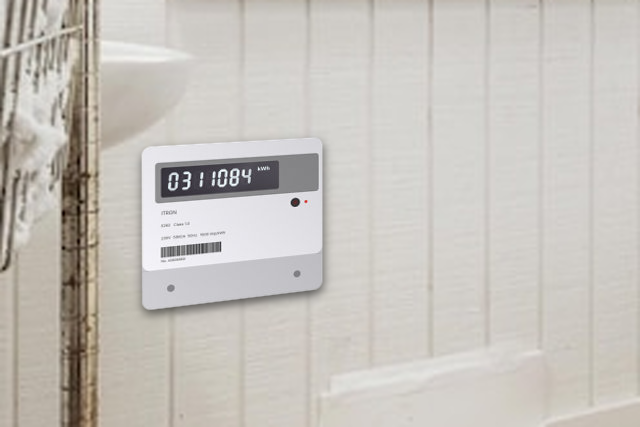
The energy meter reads 311084 kWh
